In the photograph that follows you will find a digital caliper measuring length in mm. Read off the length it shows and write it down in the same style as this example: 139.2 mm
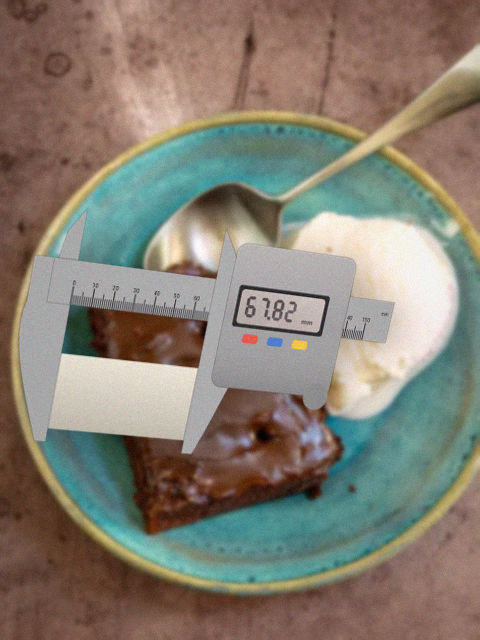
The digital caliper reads 67.82 mm
